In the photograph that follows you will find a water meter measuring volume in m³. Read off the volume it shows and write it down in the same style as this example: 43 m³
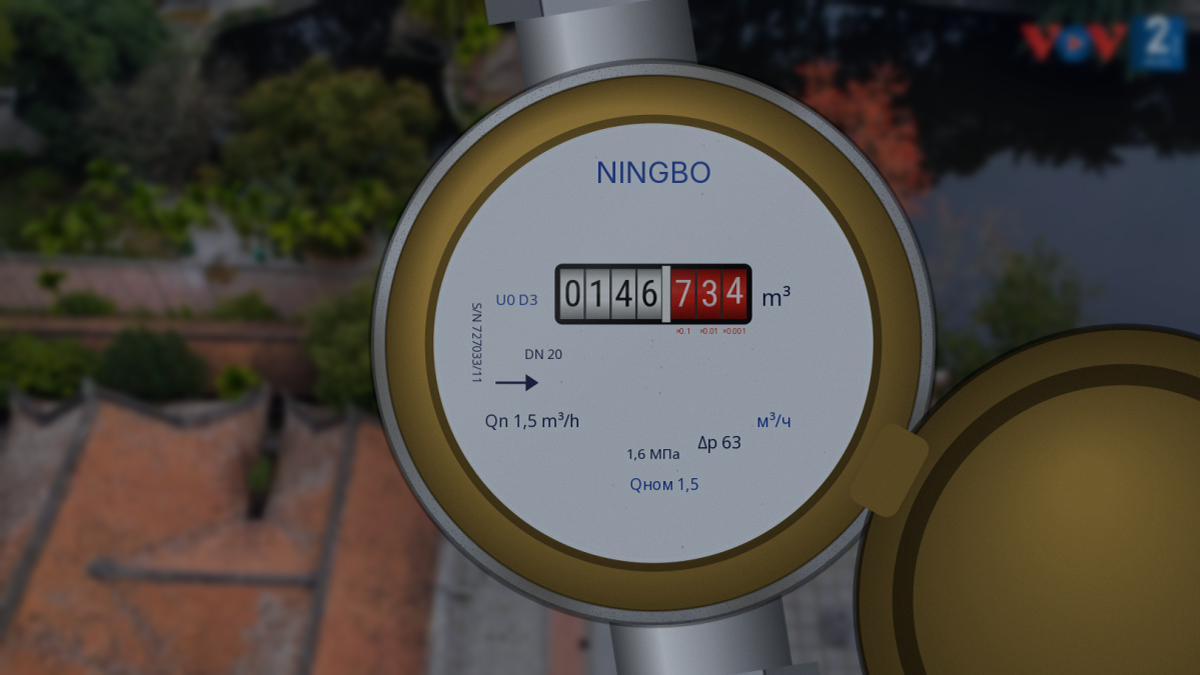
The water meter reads 146.734 m³
